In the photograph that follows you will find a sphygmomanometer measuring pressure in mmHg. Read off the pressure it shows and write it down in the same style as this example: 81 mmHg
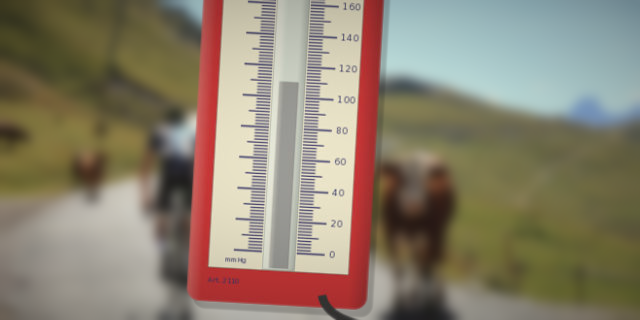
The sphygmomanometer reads 110 mmHg
